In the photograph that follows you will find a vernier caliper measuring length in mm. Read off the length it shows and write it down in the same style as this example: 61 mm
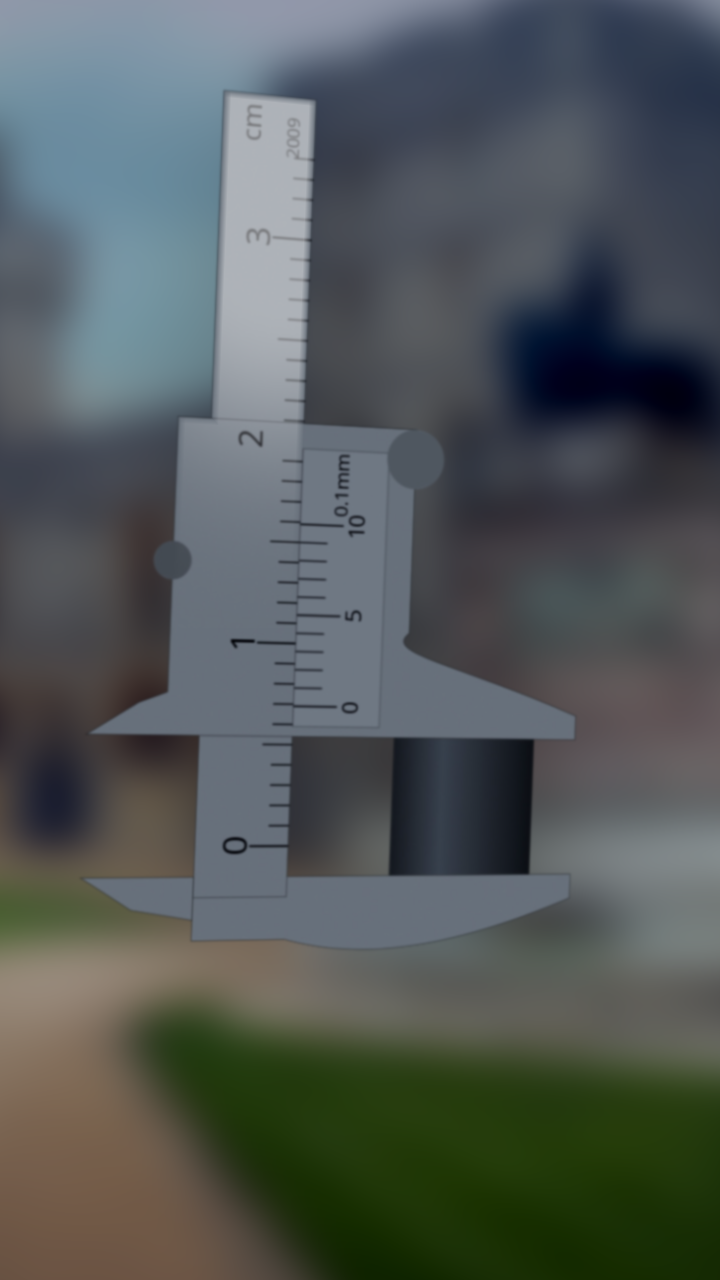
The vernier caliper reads 6.9 mm
